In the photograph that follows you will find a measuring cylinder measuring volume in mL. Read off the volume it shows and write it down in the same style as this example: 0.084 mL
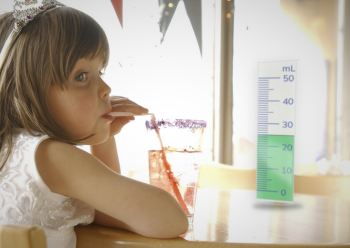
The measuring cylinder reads 25 mL
